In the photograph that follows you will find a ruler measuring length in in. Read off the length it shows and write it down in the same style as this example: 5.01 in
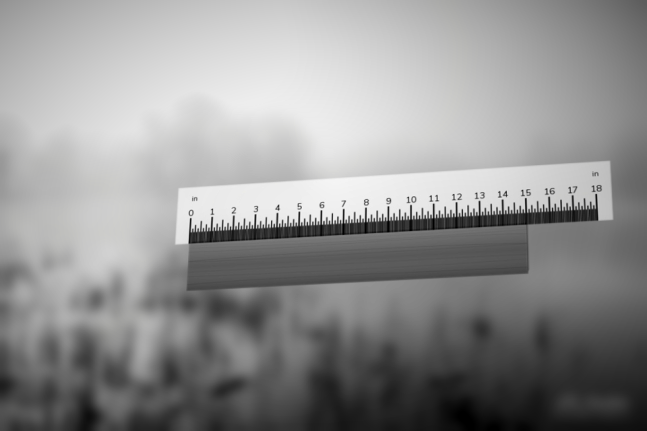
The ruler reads 15 in
